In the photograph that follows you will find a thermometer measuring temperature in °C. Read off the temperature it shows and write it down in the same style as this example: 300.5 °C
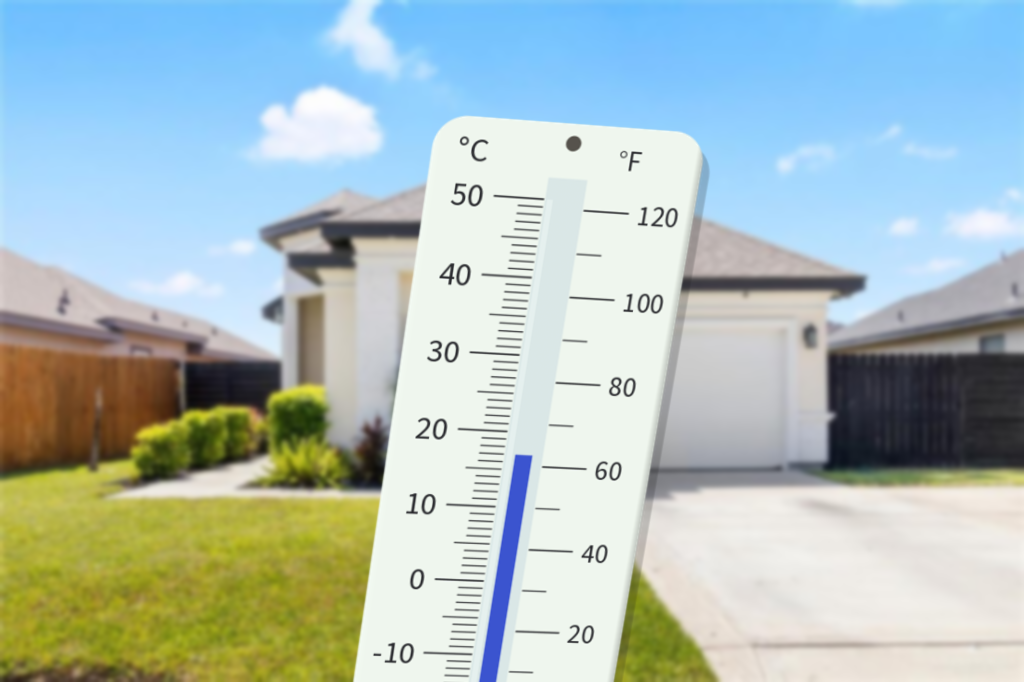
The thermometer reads 17 °C
